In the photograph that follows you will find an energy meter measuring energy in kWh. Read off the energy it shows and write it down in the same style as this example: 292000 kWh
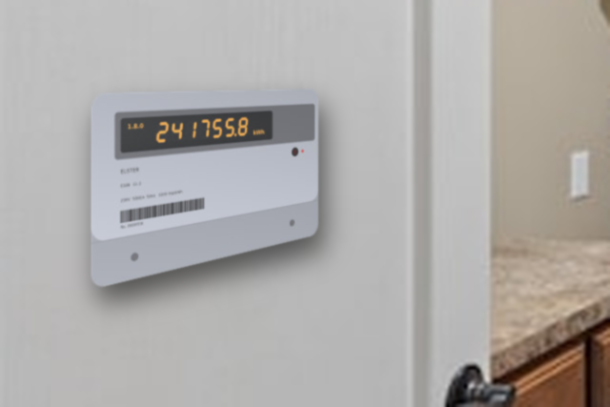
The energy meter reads 241755.8 kWh
